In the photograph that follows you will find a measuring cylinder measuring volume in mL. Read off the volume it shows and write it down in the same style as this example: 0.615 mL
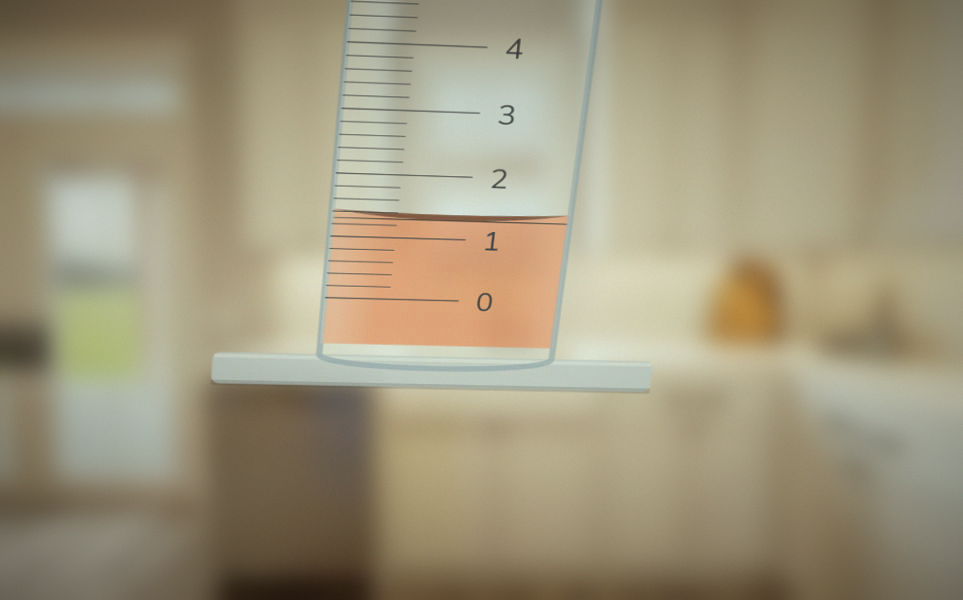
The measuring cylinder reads 1.3 mL
